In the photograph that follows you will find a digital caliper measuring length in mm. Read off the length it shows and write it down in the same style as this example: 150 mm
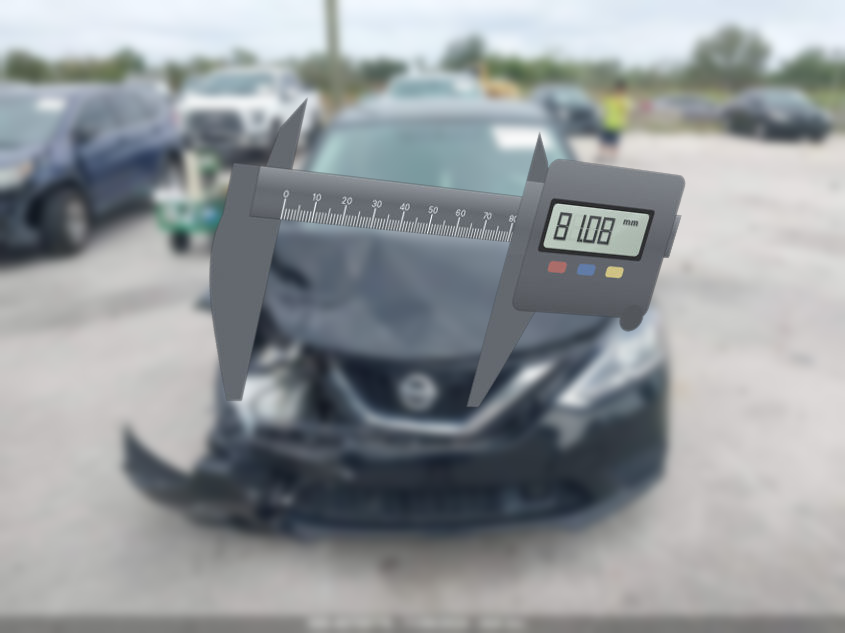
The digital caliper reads 81.08 mm
